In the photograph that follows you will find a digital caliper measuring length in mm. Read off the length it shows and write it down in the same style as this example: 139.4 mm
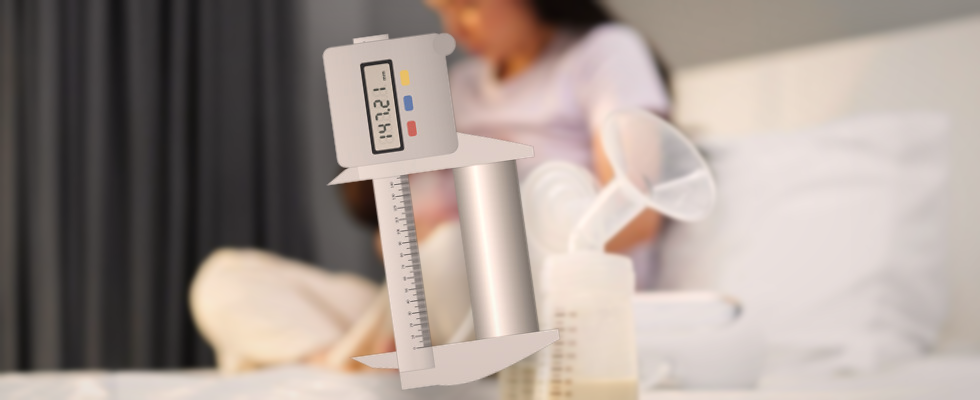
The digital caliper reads 147.21 mm
